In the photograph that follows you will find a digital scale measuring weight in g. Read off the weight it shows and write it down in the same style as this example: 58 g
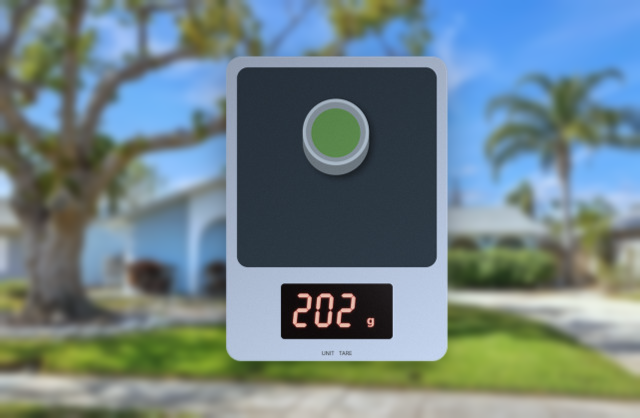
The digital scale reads 202 g
